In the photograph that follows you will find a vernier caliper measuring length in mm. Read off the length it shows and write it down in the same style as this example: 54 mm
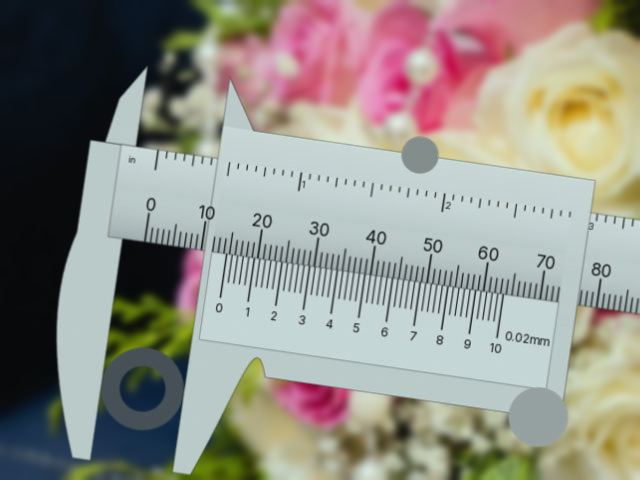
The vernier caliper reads 14.5 mm
